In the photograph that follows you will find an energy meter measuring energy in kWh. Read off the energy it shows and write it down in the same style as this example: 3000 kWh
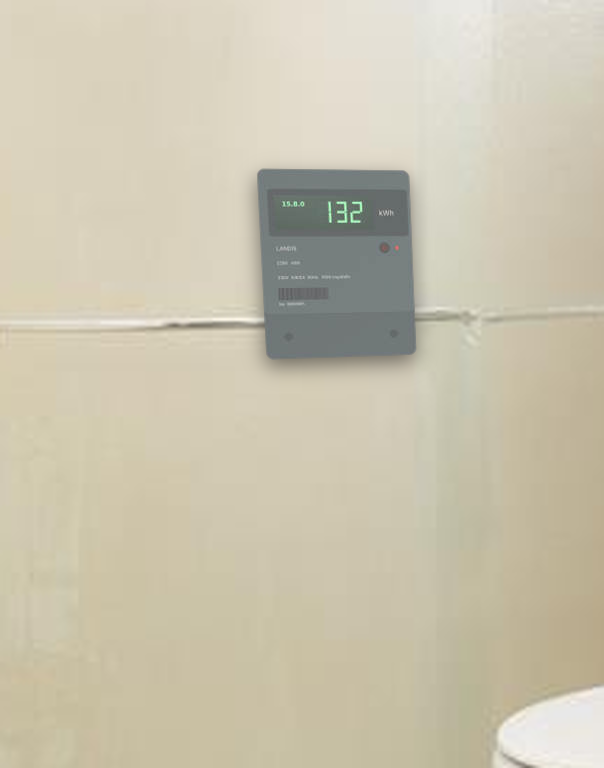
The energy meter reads 132 kWh
